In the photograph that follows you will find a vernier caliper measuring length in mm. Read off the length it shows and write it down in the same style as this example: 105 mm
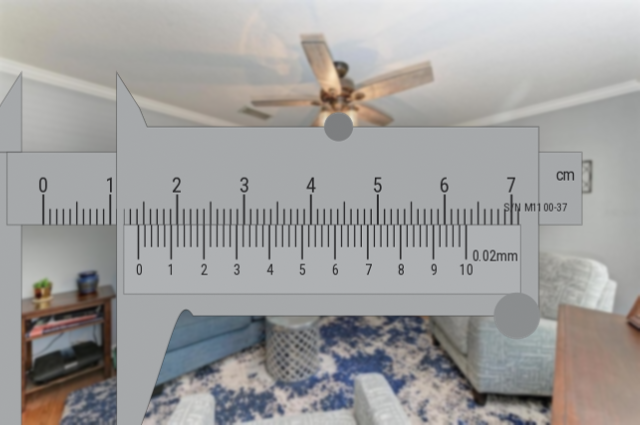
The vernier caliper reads 14.2 mm
